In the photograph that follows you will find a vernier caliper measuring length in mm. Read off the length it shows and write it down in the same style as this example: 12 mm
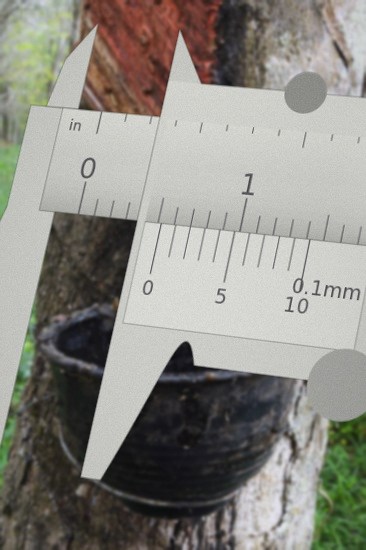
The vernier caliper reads 5.2 mm
